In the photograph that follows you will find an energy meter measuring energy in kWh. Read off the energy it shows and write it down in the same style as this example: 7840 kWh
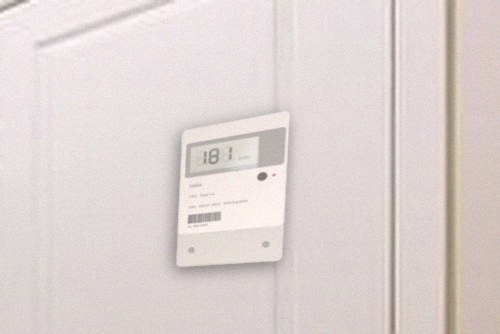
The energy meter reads 181 kWh
